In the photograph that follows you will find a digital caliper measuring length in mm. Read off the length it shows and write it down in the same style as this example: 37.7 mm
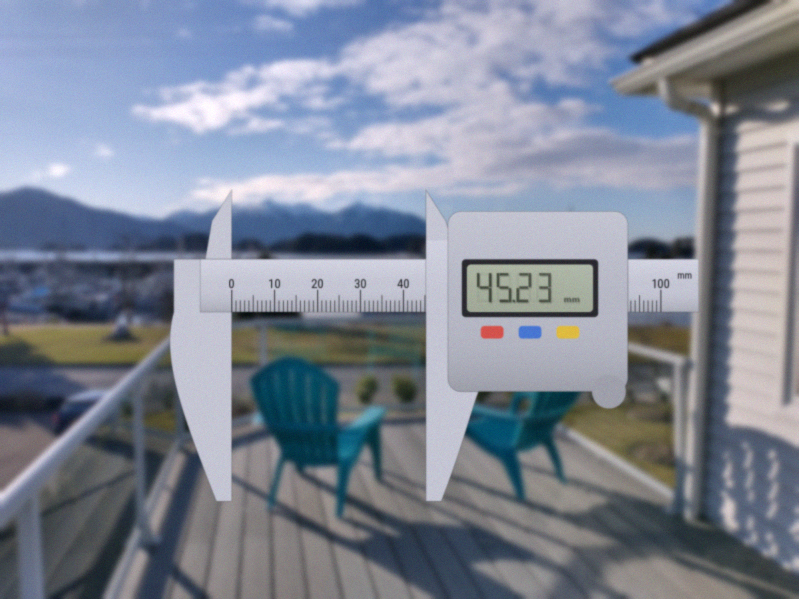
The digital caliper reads 45.23 mm
